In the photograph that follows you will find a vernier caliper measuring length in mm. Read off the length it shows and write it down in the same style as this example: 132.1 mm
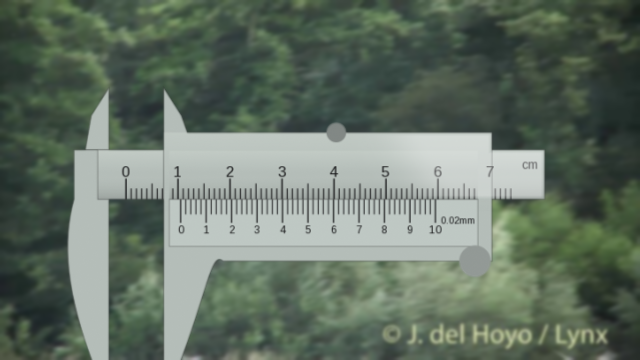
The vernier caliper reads 10.5 mm
